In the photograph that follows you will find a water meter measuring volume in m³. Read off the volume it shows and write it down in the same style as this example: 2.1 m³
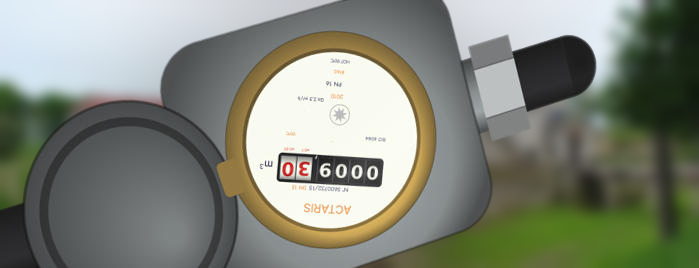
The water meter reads 9.30 m³
